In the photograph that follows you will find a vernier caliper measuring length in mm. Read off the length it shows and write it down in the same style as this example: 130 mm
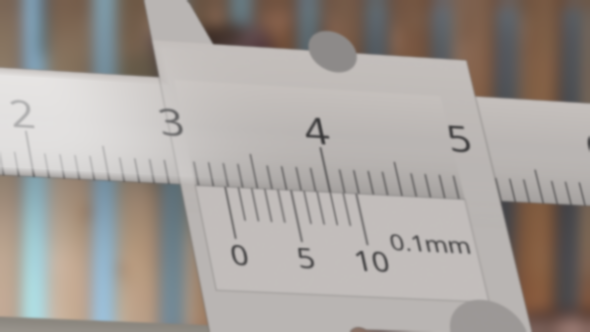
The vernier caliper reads 32.8 mm
